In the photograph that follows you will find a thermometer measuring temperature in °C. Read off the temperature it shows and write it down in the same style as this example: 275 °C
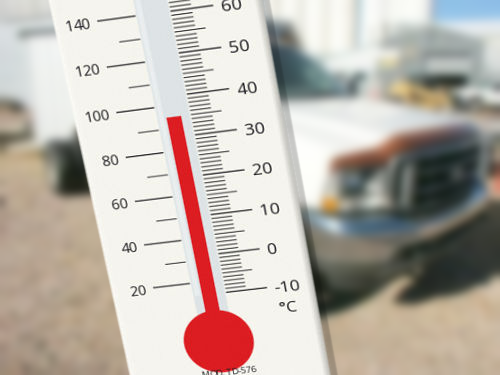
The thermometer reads 35 °C
